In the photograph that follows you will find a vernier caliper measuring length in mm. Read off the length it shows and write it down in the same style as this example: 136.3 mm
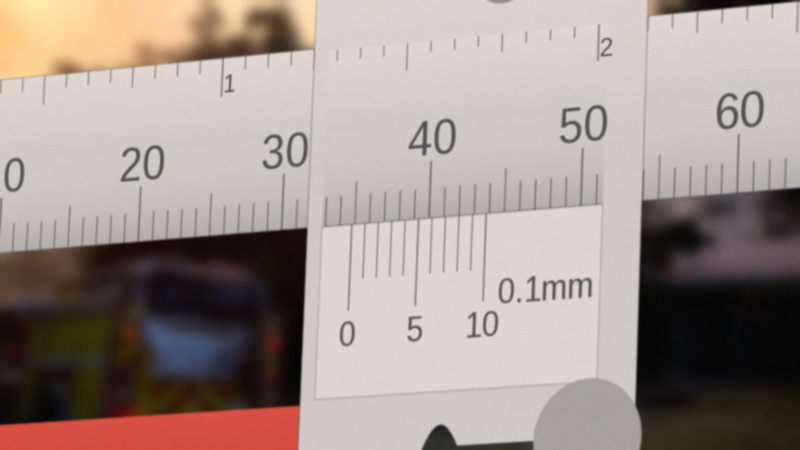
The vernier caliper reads 34.8 mm
